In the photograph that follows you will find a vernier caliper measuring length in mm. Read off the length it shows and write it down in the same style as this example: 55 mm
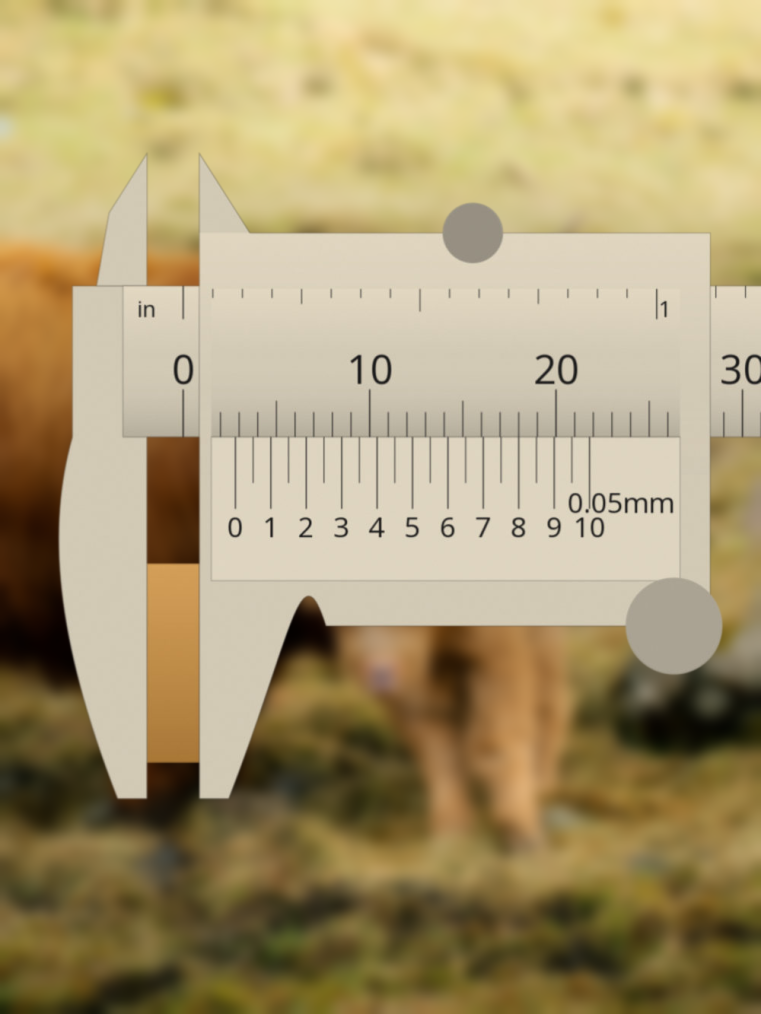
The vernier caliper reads 2.8 mm
